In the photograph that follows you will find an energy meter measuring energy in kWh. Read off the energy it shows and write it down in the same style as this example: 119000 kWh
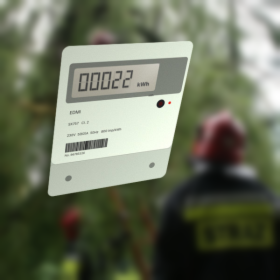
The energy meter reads 22 kWh
